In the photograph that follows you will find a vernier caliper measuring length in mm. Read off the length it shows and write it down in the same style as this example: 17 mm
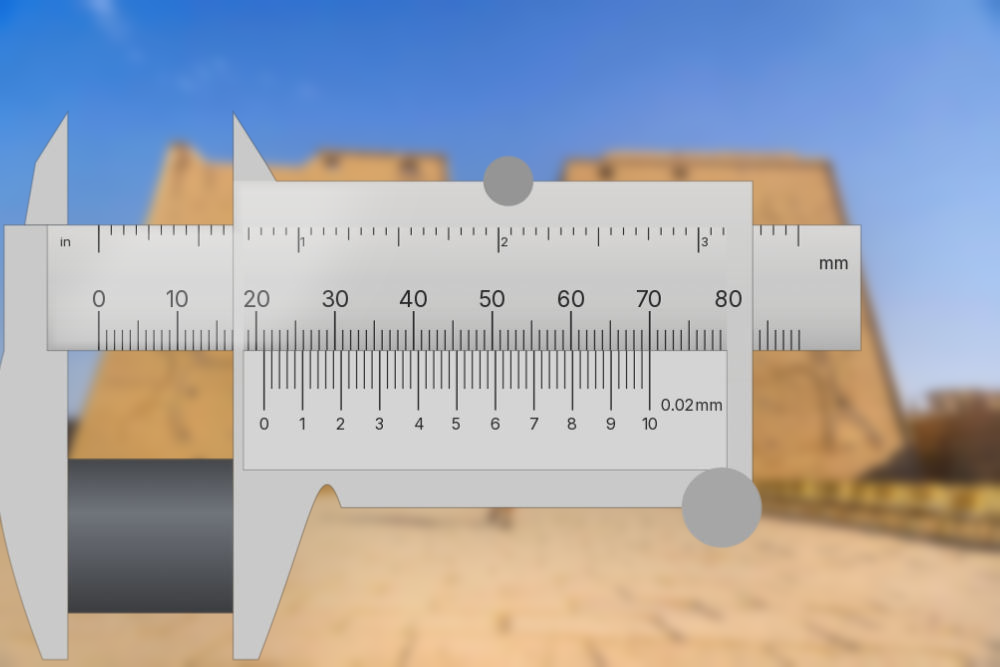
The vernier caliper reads 21.0 mm
